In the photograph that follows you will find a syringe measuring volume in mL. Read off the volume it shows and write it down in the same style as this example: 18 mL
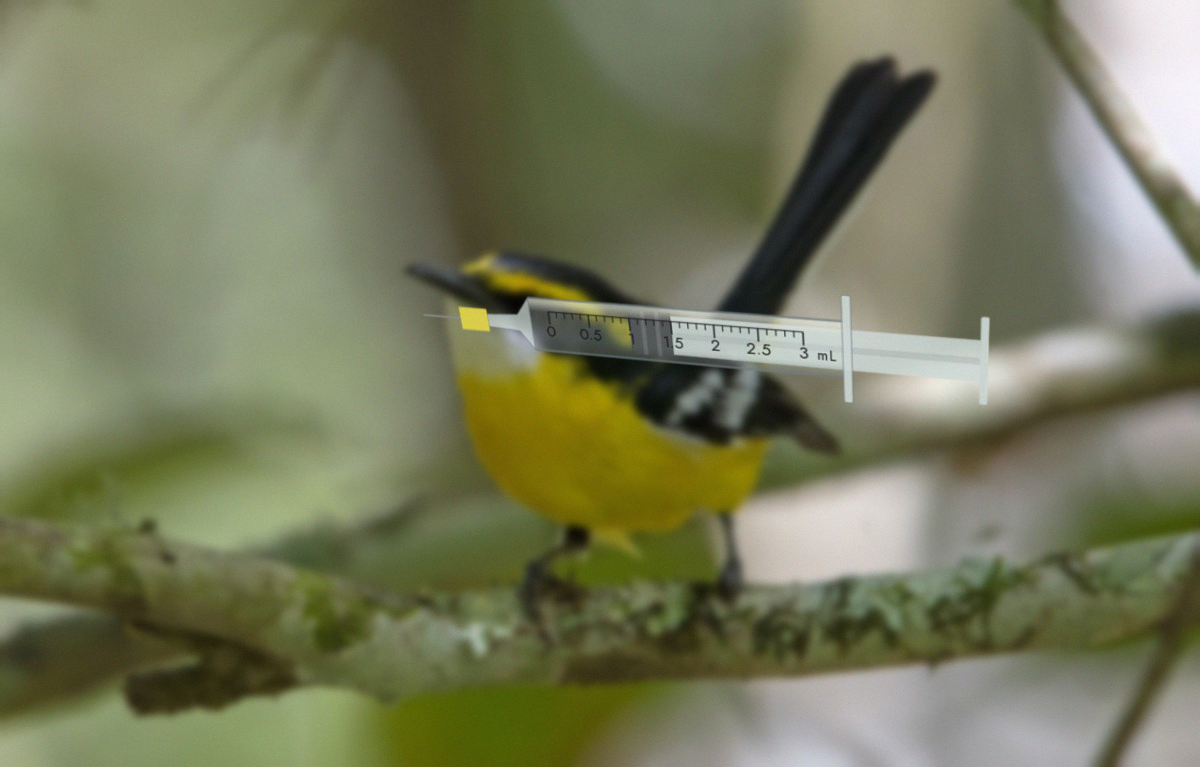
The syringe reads 1 mL
